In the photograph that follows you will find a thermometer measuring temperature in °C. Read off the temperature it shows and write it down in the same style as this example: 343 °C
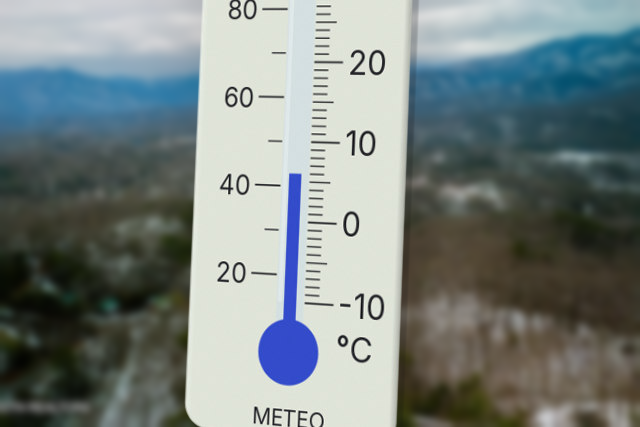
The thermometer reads 6 °C
